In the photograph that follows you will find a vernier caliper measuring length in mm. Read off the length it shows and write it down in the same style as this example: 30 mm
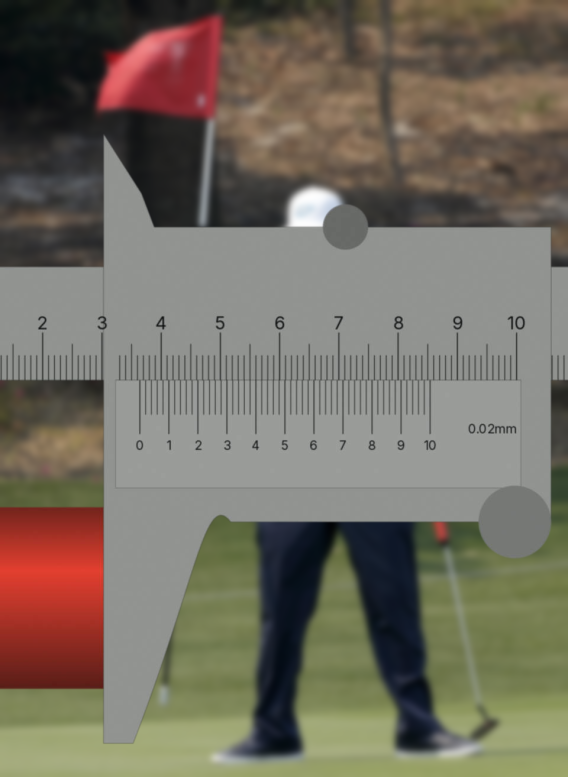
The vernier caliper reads 36.4 mm
